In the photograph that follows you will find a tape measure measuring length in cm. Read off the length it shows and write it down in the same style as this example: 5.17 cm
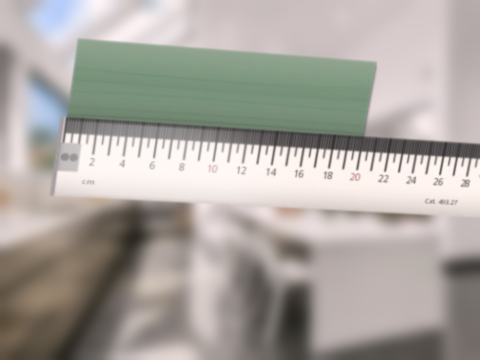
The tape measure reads 20 cm
